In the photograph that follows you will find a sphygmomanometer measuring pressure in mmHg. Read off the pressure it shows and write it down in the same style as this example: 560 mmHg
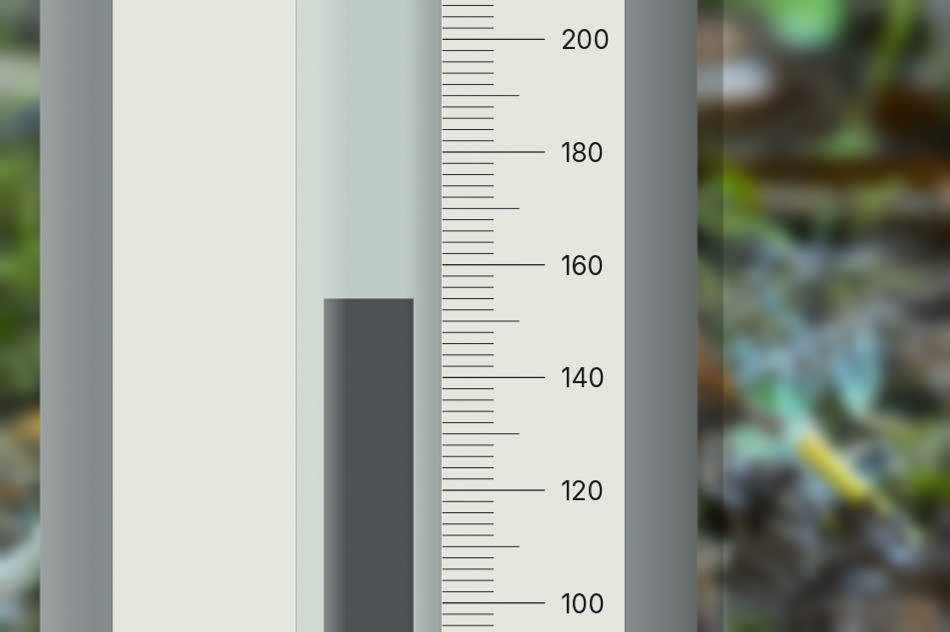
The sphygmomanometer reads 154 mmHg
